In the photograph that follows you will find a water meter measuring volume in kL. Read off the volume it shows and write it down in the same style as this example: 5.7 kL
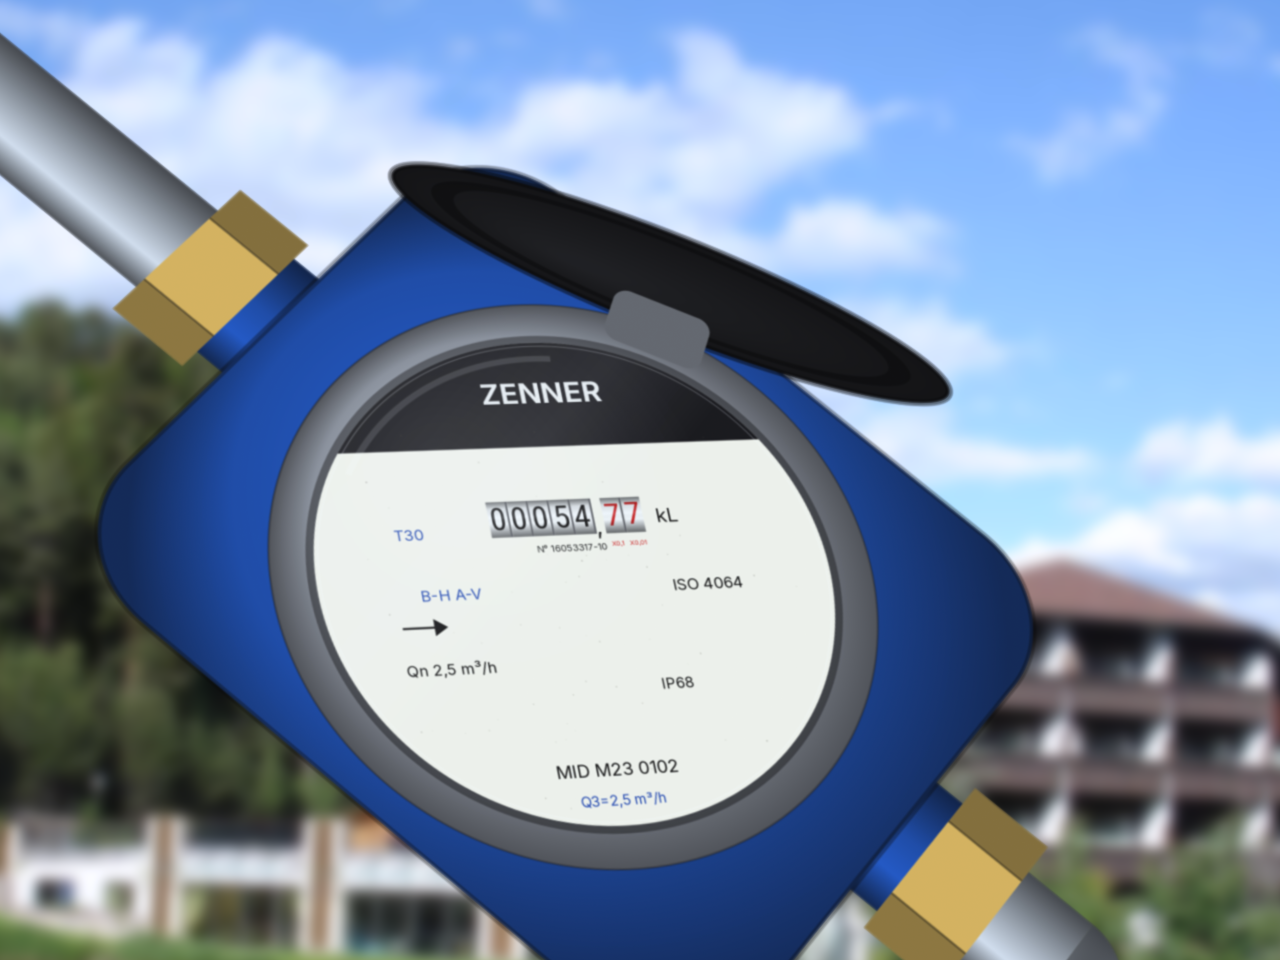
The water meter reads 54.77 kL
